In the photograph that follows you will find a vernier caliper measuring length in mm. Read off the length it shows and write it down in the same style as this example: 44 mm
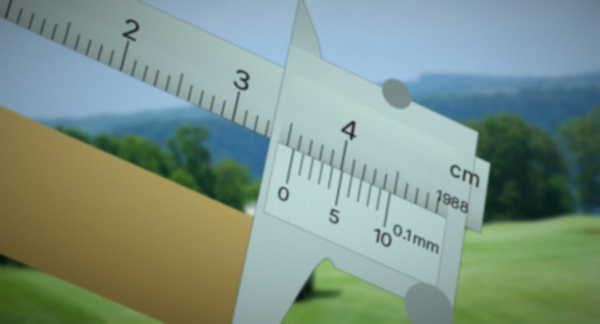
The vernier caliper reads 35.6 mm
